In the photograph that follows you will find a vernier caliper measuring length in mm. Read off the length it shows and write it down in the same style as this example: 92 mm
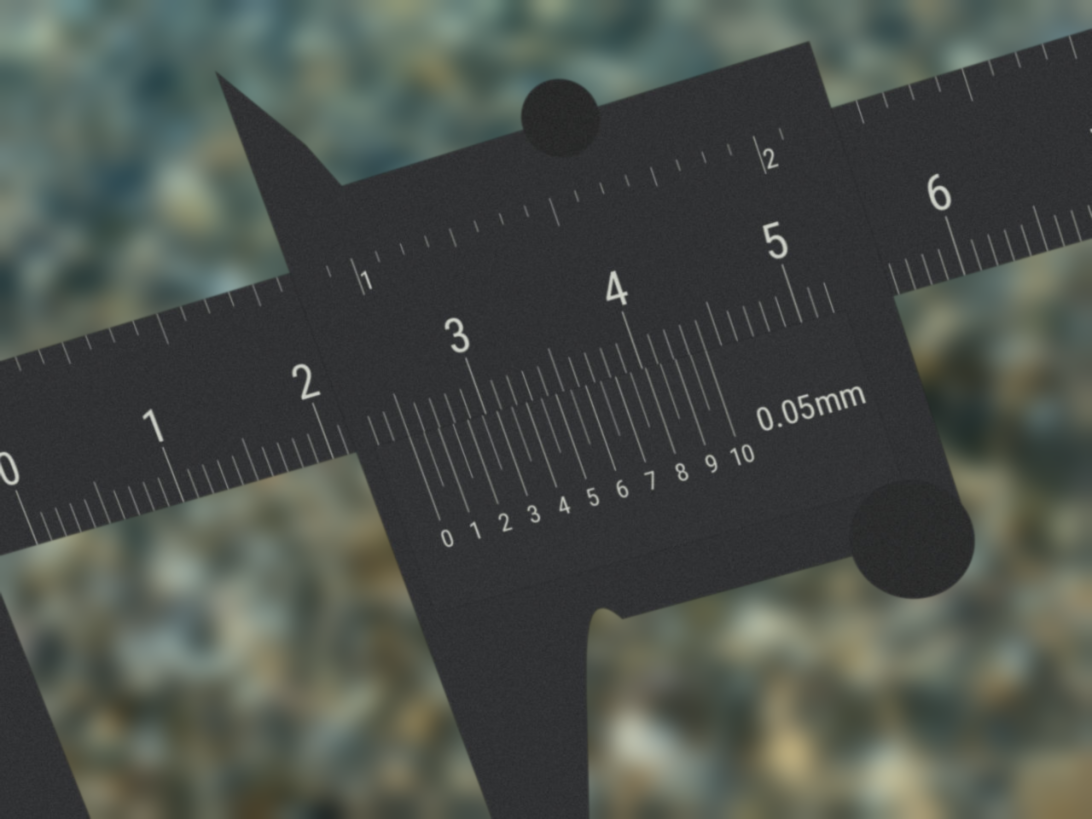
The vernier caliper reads 25.0 mm
